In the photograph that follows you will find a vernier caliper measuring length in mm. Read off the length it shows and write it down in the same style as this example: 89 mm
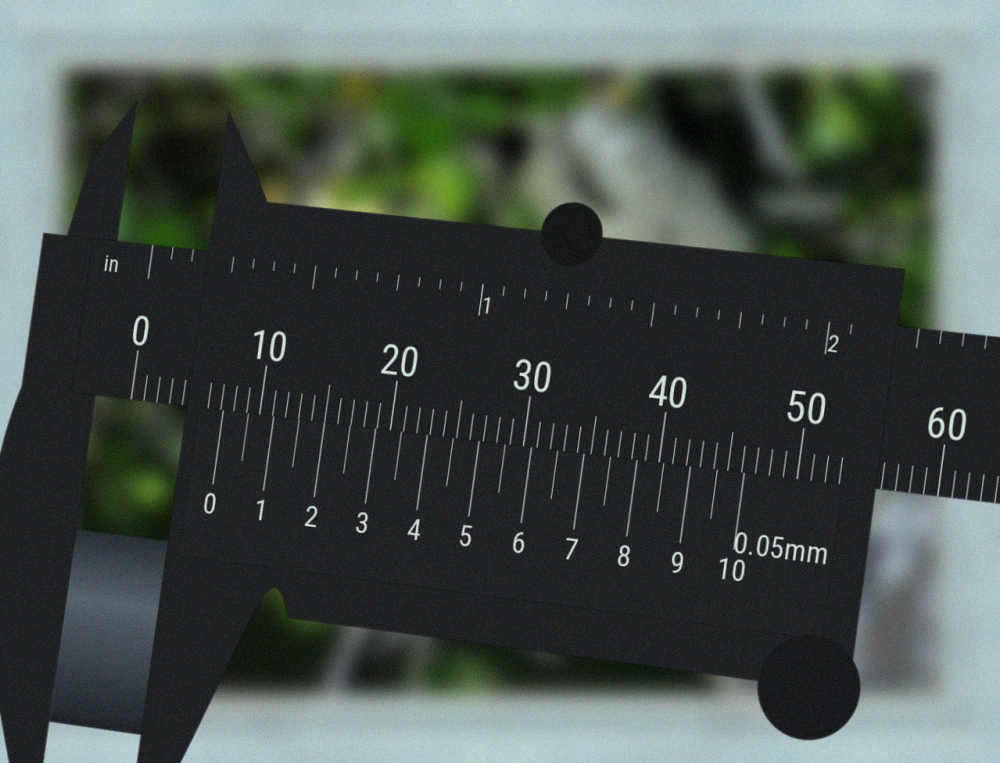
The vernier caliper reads 7.2 mm
